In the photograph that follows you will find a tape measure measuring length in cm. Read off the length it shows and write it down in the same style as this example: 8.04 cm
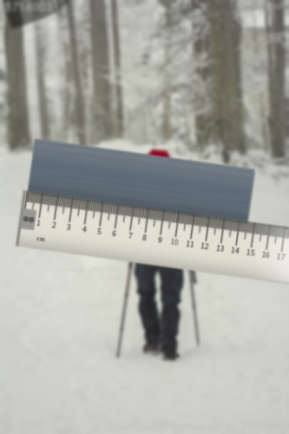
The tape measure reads 14.5 cm
